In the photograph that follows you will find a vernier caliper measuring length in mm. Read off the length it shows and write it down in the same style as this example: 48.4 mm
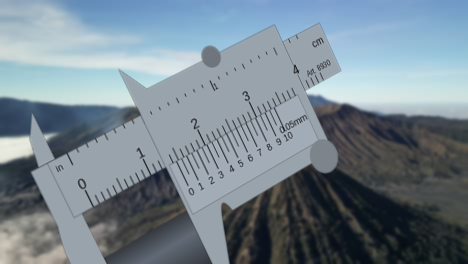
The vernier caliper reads 14.6 mm
